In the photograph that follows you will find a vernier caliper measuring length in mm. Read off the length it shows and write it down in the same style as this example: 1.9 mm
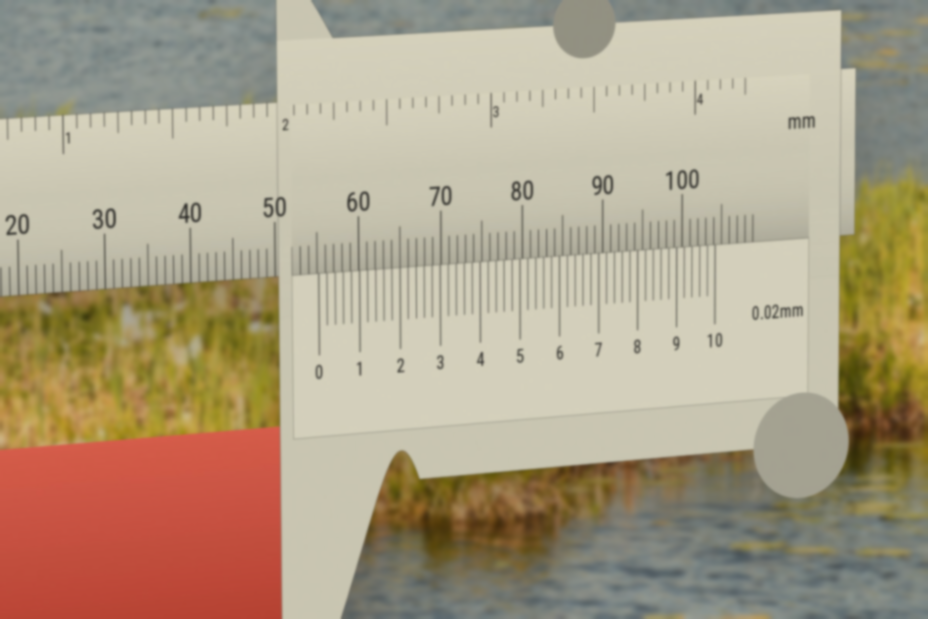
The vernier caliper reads 55.2 mm
